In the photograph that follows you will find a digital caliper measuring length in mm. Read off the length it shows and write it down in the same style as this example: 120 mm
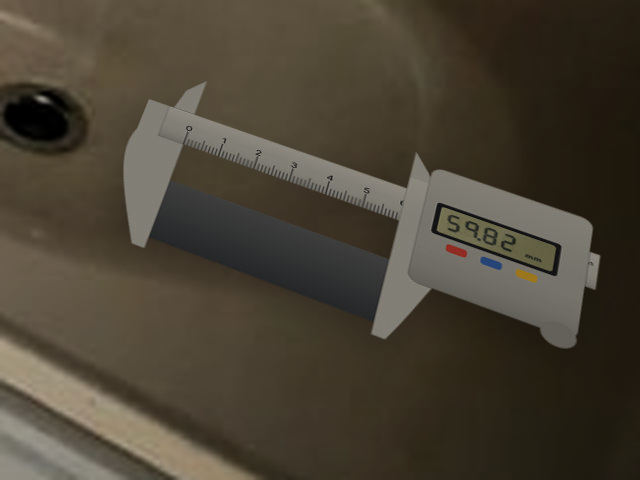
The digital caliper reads 59.82 mm
